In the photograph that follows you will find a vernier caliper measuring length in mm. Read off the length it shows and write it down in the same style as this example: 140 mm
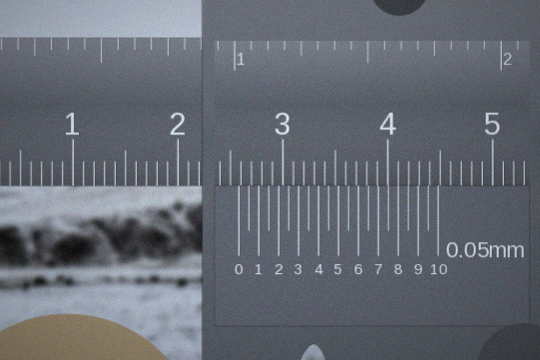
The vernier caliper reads 25.8 mm
